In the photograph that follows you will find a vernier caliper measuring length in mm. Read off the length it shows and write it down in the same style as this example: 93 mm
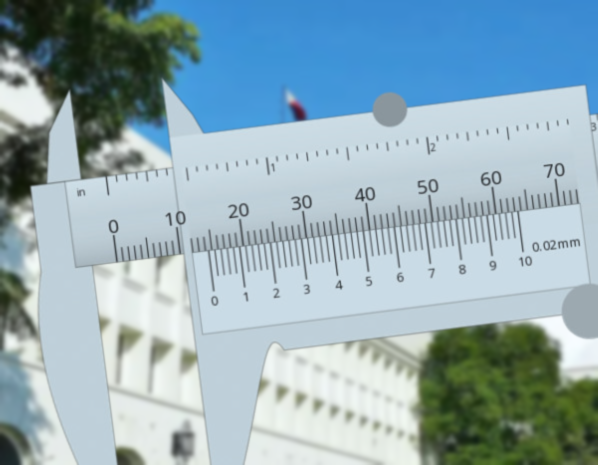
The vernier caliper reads 14.5 mm
